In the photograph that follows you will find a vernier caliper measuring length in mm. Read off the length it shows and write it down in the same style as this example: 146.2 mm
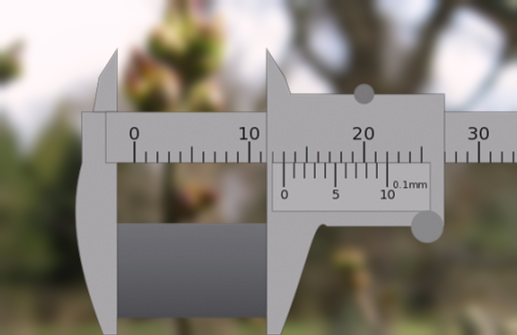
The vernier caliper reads 13.0 mm
